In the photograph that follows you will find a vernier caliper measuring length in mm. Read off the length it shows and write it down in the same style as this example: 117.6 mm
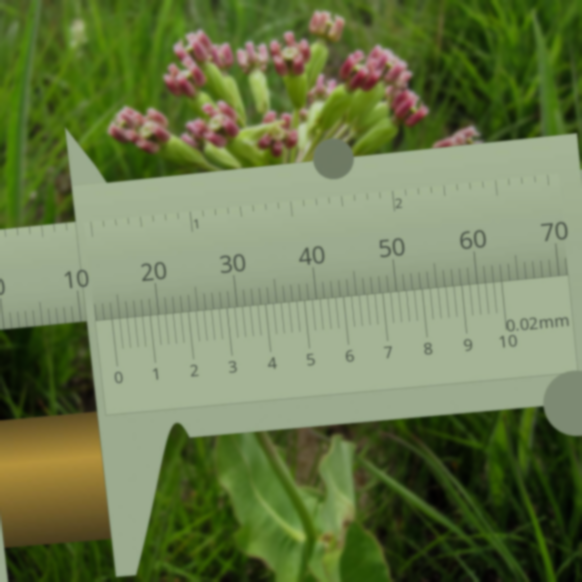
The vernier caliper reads 14.0 mm
